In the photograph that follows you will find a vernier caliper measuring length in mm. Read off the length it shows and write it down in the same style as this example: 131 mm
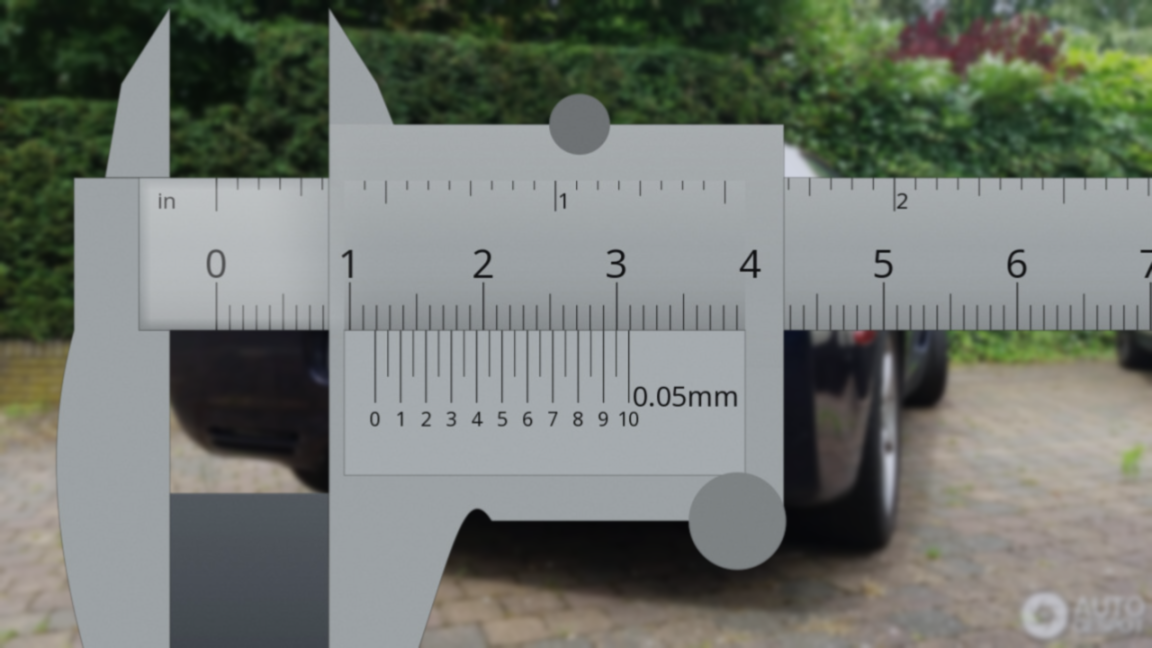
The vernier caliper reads 11.9 mm
